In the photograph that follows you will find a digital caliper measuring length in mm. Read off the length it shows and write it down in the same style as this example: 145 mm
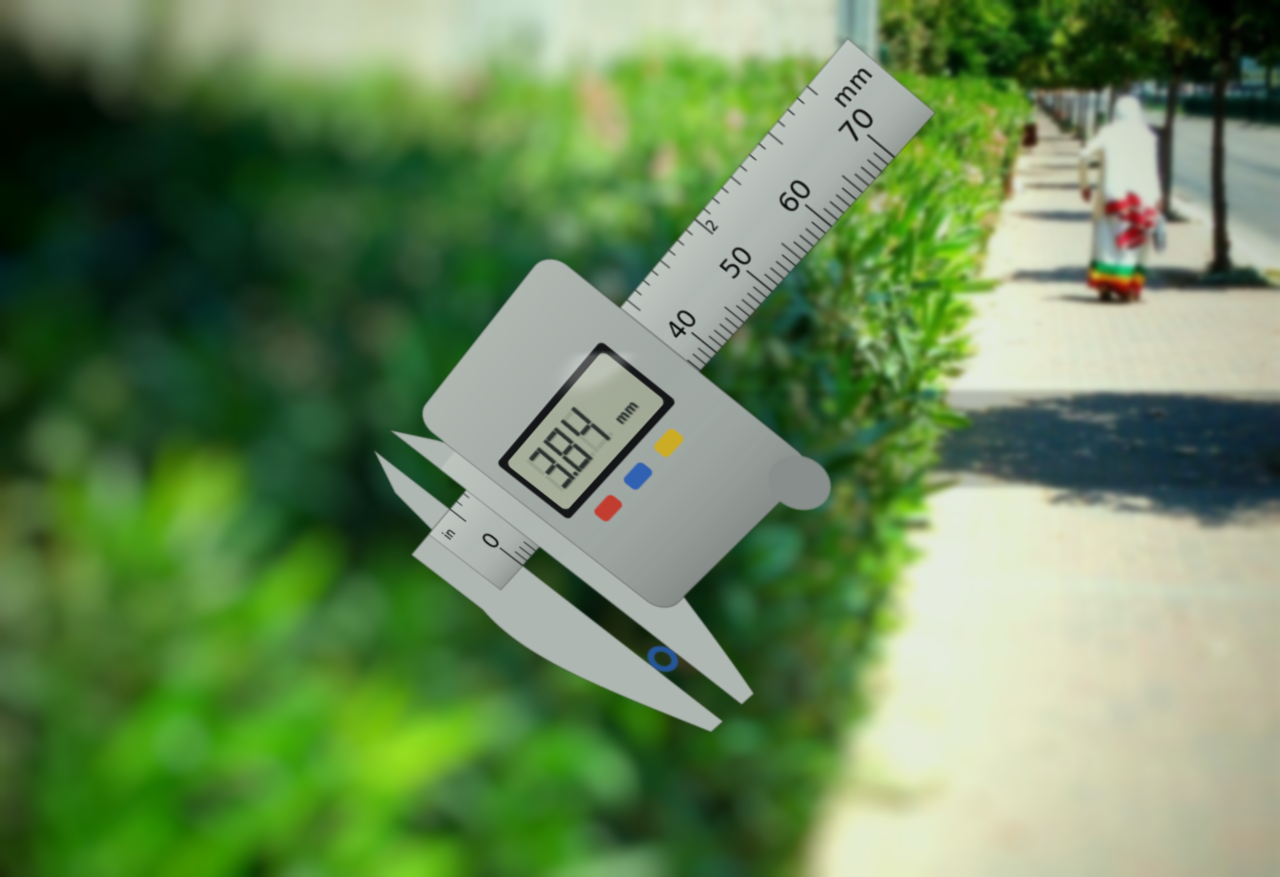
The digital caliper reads 3.84 mm
